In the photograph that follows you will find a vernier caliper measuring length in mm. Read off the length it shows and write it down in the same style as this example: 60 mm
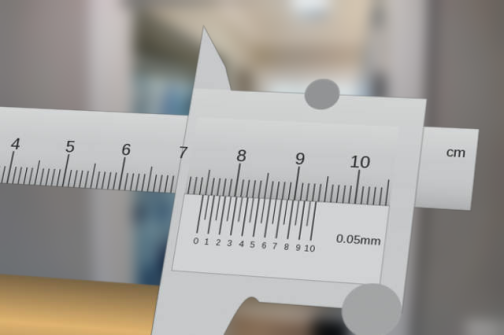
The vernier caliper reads 74.6 mm
